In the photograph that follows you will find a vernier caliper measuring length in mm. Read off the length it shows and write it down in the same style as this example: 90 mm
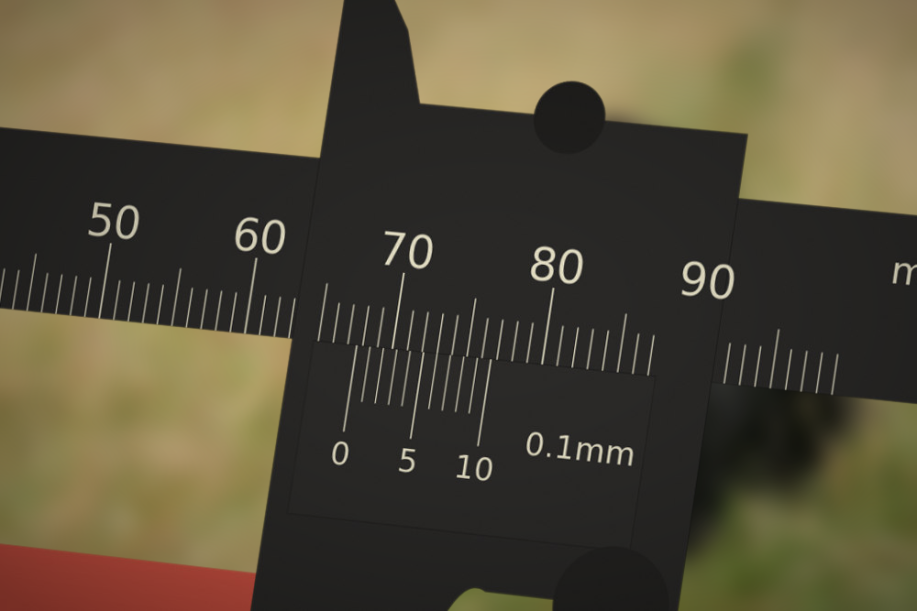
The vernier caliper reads 67.6 mm
